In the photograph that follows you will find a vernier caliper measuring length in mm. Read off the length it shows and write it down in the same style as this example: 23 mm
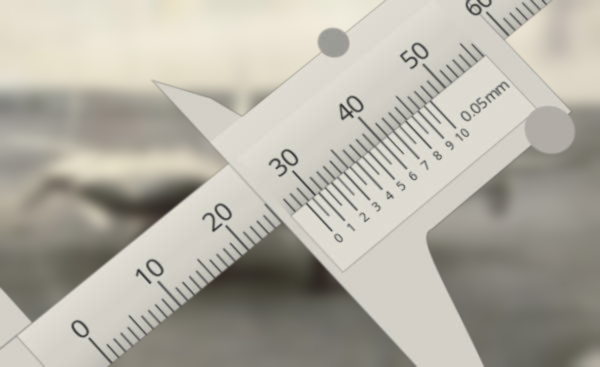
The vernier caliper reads 28.6 mm
